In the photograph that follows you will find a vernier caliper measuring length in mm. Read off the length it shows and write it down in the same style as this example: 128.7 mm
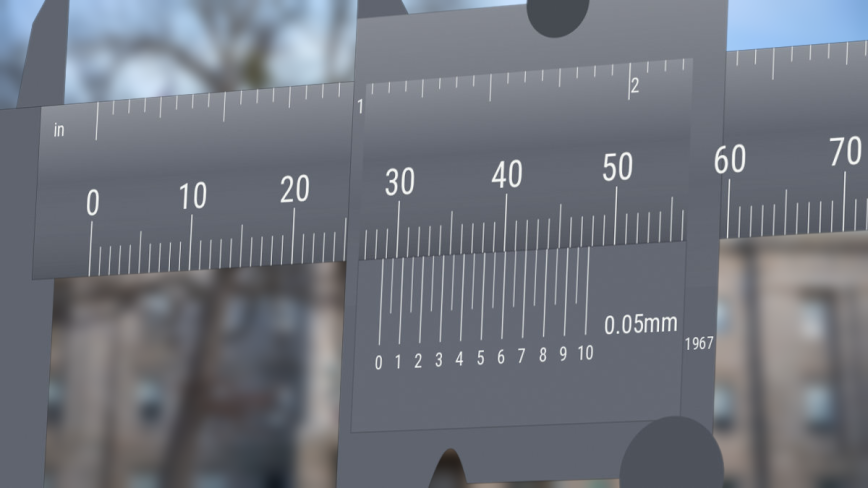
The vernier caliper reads 28.7 mm
